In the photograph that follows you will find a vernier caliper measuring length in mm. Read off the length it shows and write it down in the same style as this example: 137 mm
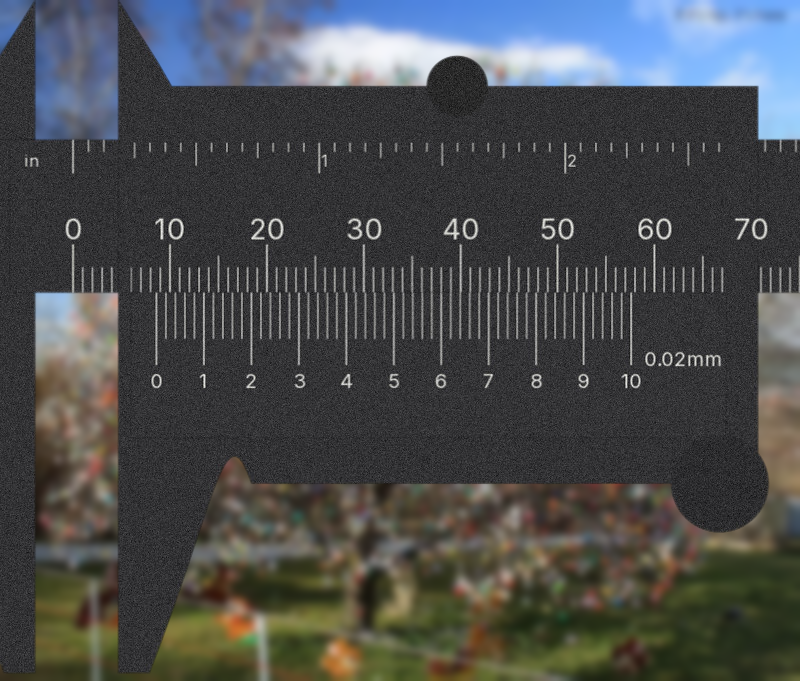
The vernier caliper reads 8.6 mm
